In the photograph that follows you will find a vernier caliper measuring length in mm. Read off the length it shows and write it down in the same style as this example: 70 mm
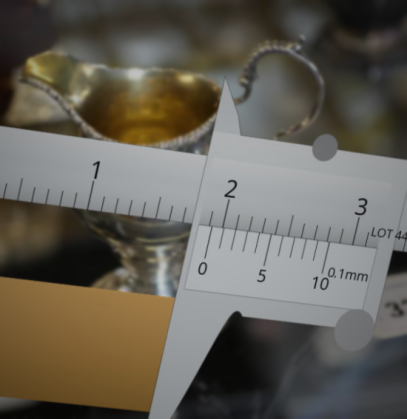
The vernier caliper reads 19.2 mm
